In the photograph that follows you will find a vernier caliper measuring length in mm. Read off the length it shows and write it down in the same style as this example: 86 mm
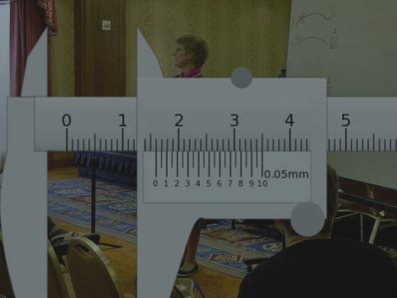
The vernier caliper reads 16.0 mm
